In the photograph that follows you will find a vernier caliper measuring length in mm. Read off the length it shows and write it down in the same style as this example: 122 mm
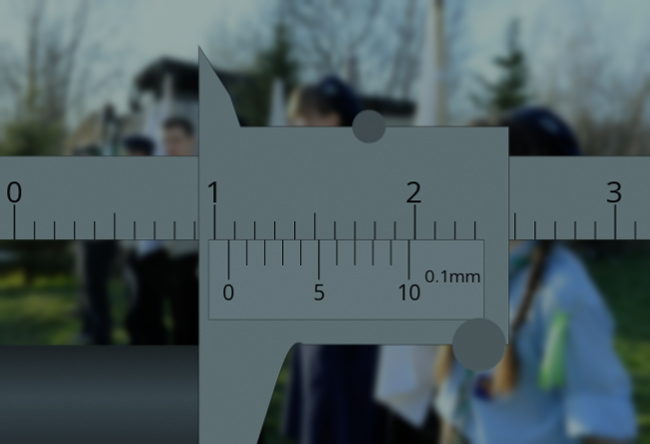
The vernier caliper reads 10.7 mm
